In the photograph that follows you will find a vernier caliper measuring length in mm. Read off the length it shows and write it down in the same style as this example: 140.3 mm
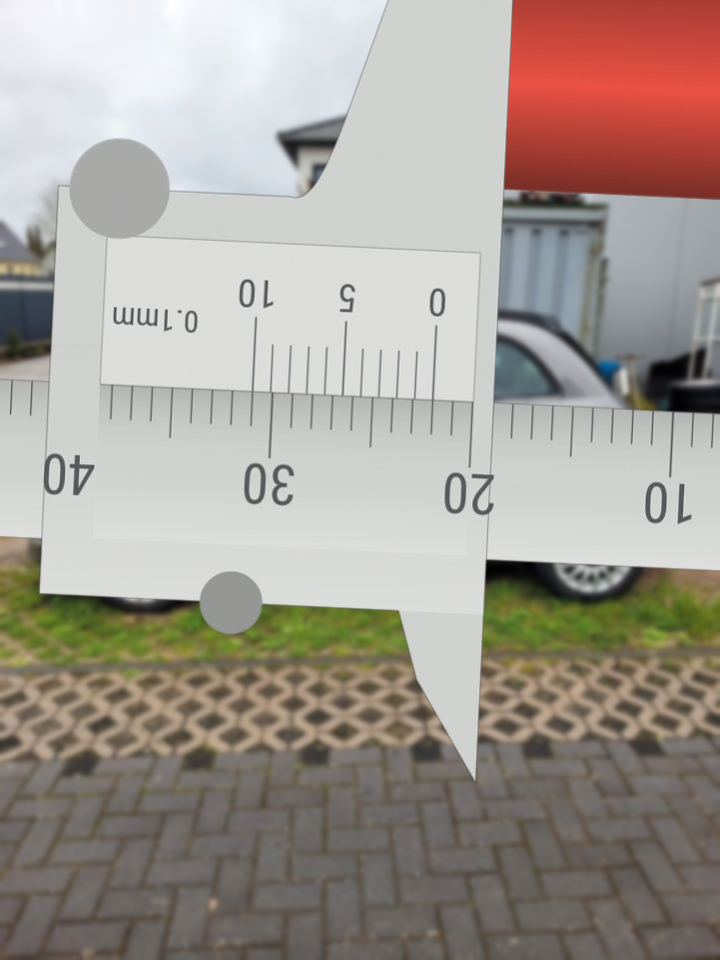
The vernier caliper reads 22.0 mm
